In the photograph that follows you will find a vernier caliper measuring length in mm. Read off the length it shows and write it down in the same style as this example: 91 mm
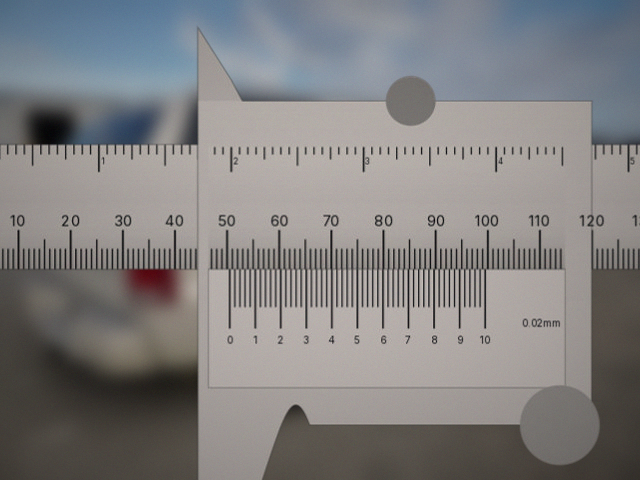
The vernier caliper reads 50.5 mm
